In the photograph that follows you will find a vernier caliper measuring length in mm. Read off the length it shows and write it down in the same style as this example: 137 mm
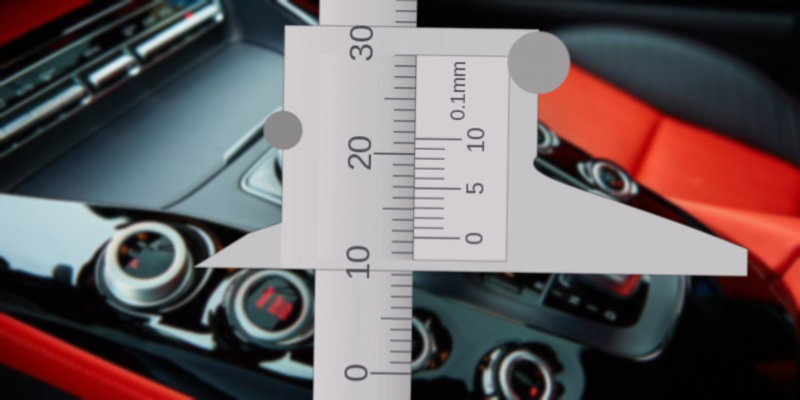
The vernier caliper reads 12.4 mm
